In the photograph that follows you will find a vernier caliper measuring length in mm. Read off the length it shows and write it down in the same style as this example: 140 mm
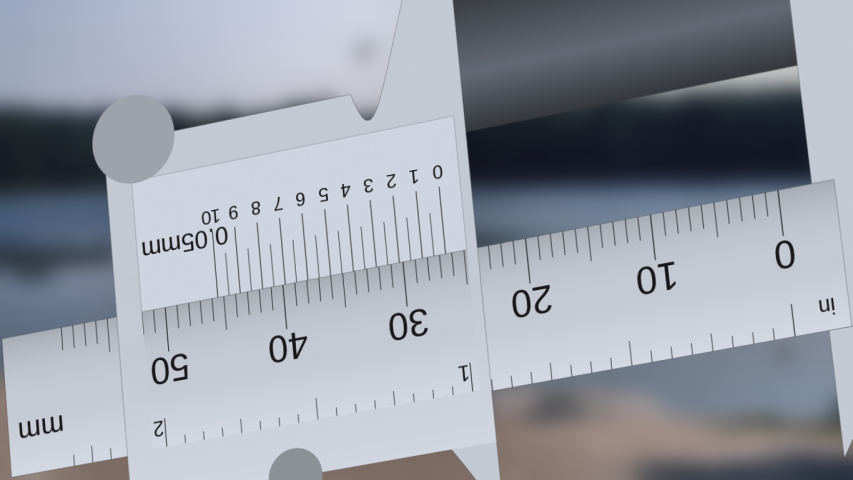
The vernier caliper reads 26.5 mm
